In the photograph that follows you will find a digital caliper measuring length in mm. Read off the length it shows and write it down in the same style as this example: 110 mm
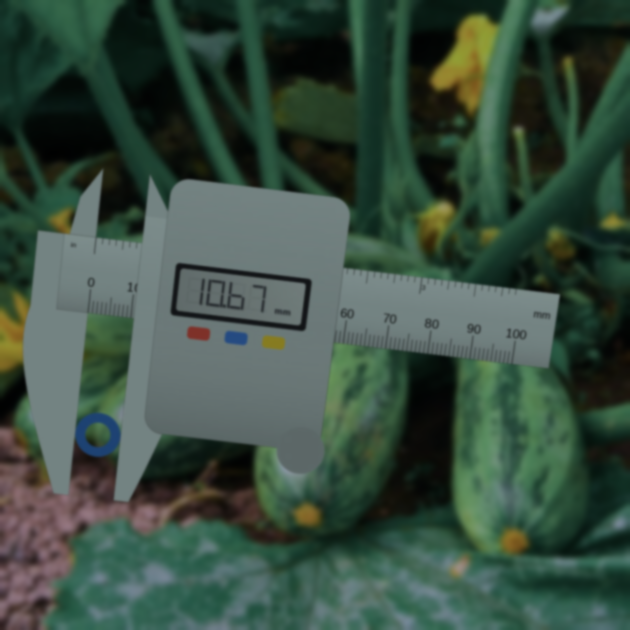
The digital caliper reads 10.67 mm
